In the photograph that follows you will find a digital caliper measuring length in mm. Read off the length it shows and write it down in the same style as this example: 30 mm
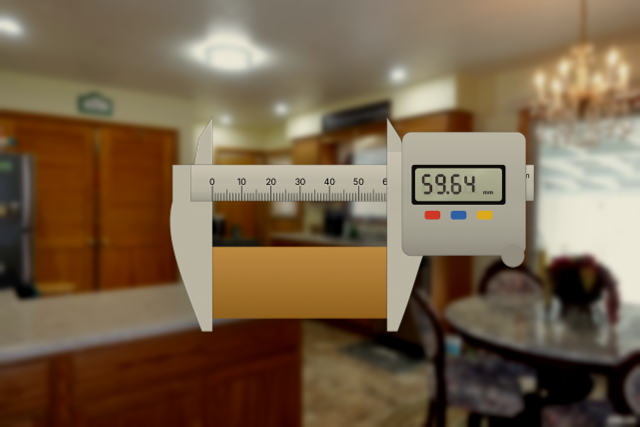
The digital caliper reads 59.64 mm
